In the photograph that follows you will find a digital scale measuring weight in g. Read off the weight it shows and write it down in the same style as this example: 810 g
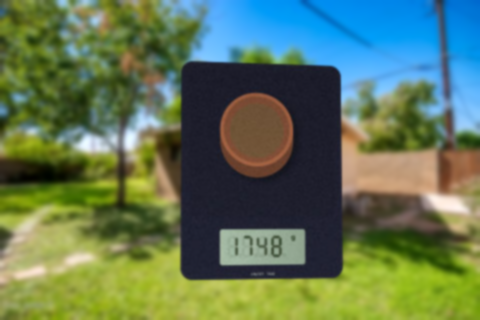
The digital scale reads 1748 g
